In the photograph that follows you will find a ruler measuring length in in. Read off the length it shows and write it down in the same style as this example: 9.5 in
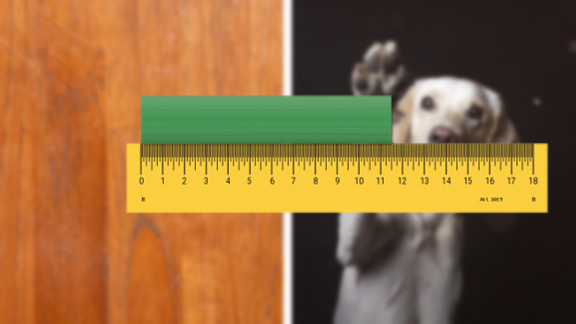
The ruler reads 11.5 in
